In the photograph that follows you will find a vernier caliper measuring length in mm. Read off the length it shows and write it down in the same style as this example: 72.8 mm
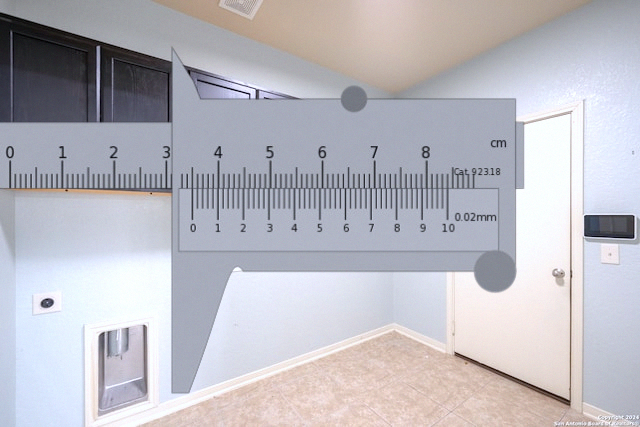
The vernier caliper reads 35.0 mm
